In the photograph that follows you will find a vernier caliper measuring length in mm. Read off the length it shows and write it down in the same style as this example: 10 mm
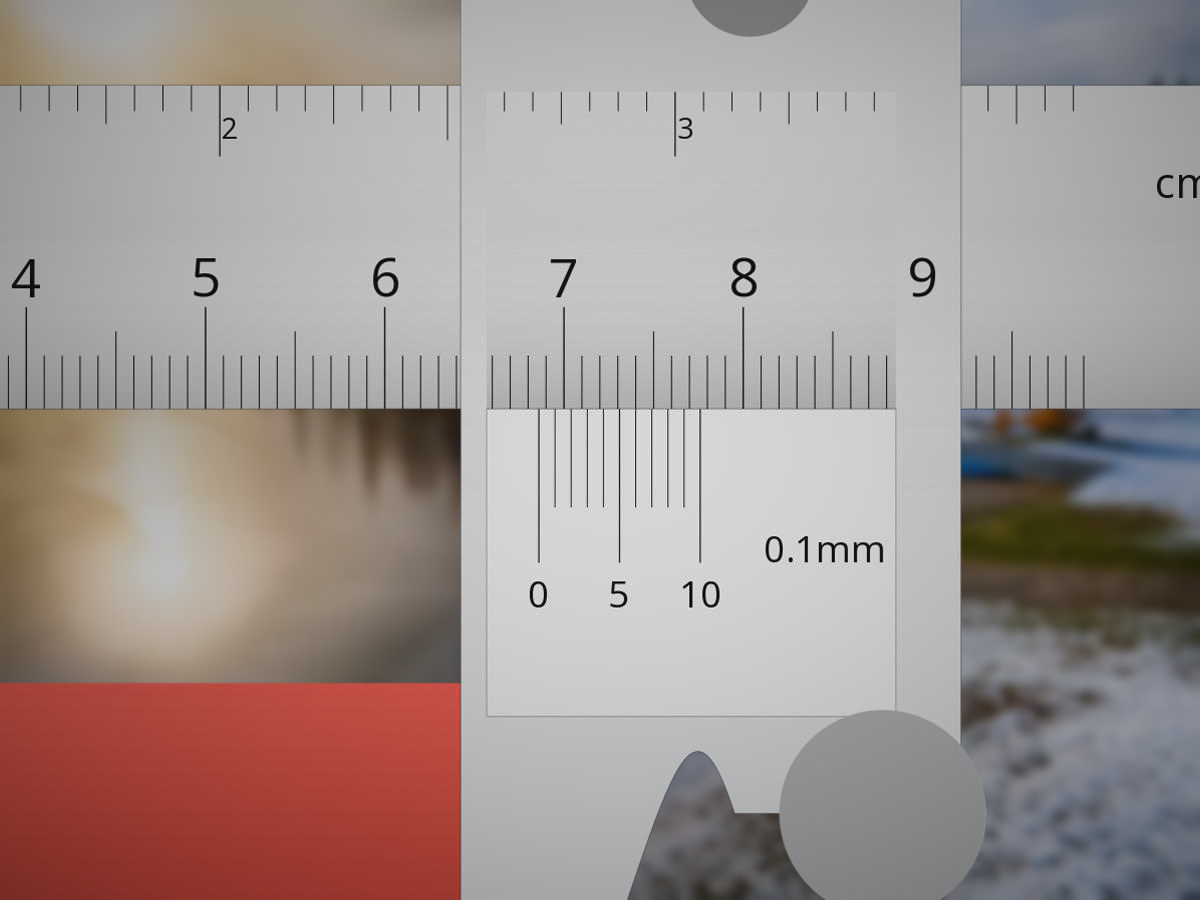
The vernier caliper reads 68.6 mm
